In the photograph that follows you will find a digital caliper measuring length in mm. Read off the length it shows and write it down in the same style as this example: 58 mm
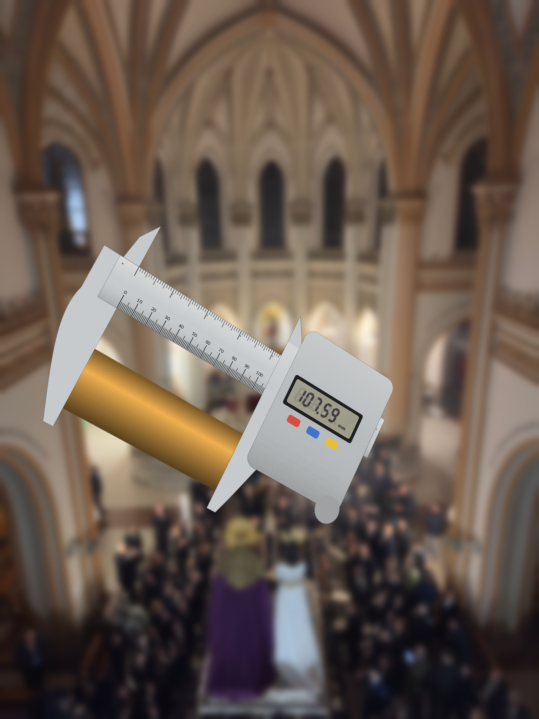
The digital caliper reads 107.59 mm
